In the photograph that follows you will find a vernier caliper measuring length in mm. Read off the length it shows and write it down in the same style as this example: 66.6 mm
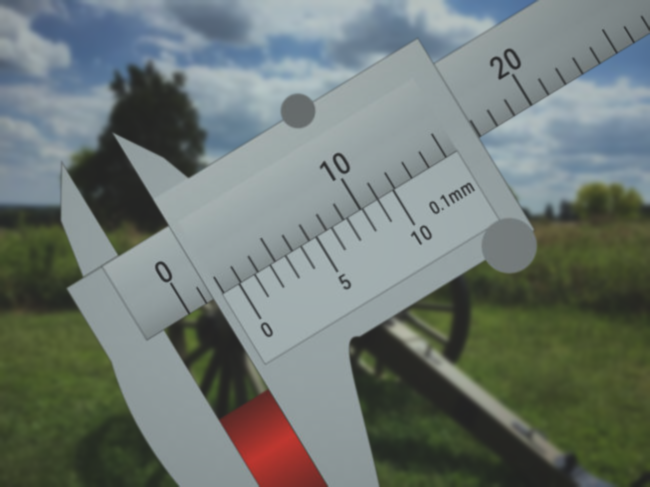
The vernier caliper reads 2.9 mm
